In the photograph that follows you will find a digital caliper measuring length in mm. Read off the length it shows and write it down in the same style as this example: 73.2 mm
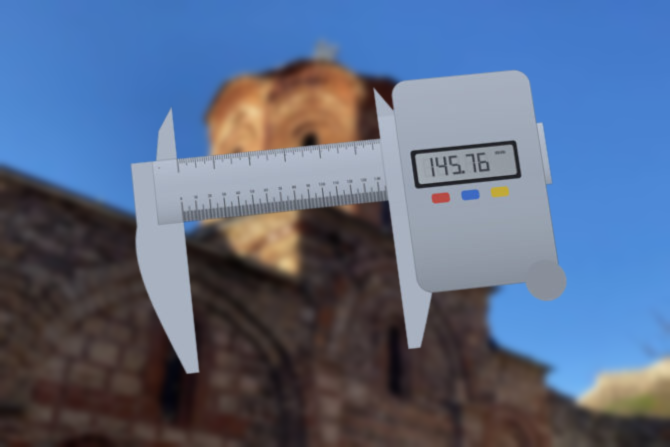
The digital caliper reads 145.76 mm
